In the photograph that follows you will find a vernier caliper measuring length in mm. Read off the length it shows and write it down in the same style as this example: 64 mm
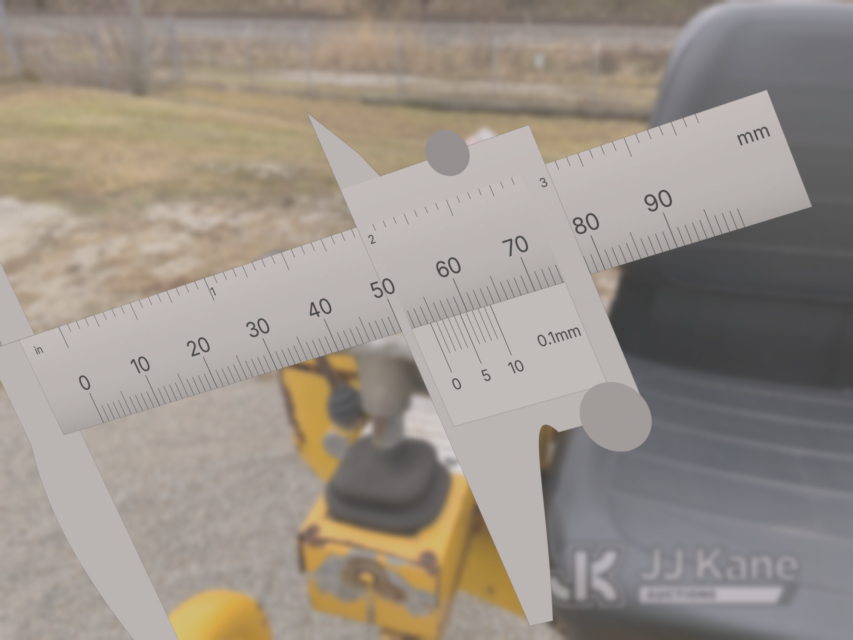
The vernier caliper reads 54.4 mm
